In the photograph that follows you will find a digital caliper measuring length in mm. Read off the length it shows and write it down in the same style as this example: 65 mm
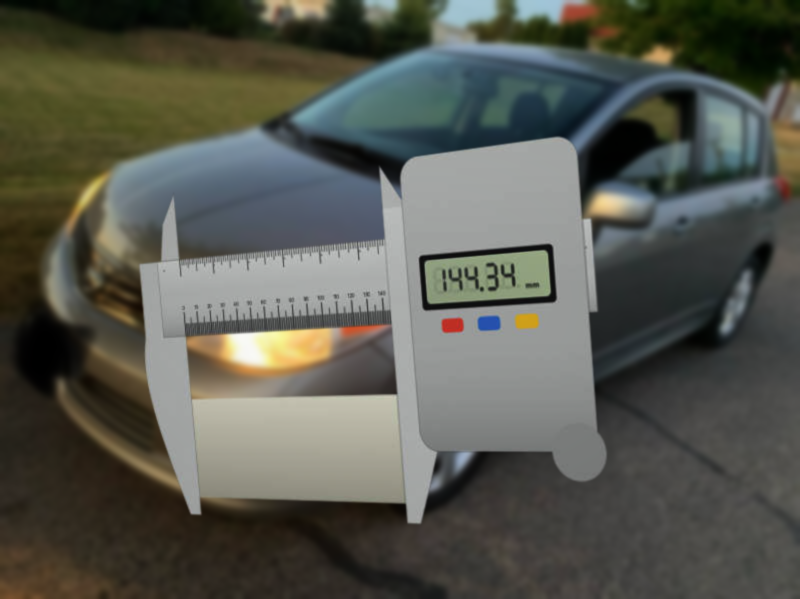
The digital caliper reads 144.34 mm
